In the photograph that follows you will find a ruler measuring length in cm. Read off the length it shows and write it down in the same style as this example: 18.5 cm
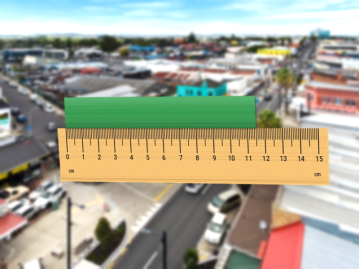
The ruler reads 11.5 cm
